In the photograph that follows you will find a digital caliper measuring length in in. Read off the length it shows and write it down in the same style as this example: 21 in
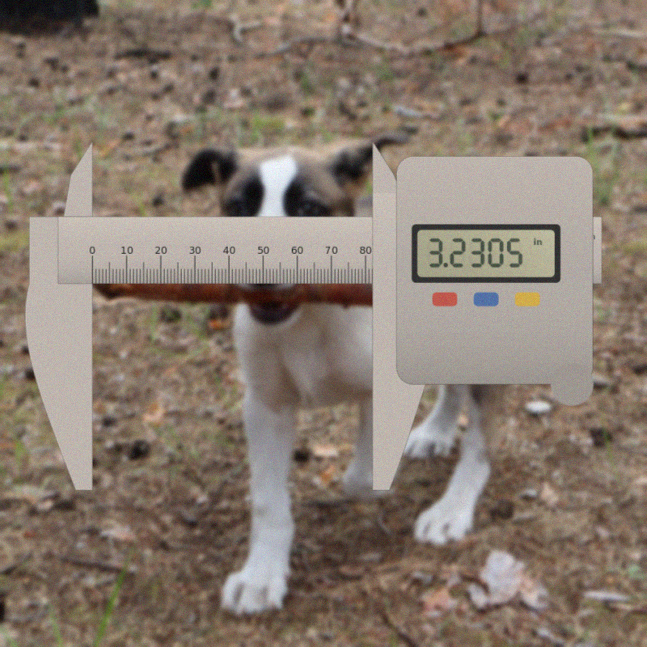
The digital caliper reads 3.2305 in
